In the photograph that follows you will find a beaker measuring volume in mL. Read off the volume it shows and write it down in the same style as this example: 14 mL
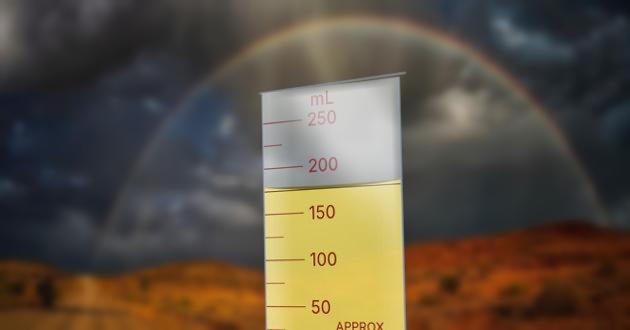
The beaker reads 175 mL
